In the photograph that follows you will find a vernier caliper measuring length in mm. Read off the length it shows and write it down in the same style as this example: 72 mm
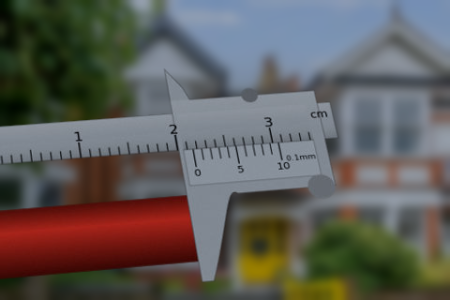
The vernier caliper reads 21.6 mm
